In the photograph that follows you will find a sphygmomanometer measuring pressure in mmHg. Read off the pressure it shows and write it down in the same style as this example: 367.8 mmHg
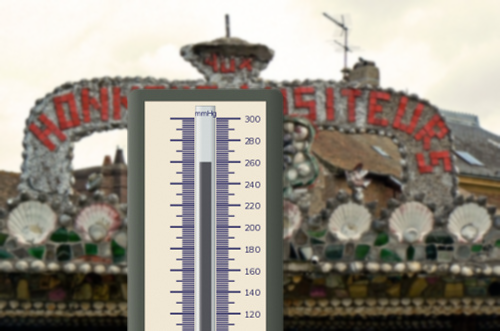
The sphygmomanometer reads 260 mmHg
